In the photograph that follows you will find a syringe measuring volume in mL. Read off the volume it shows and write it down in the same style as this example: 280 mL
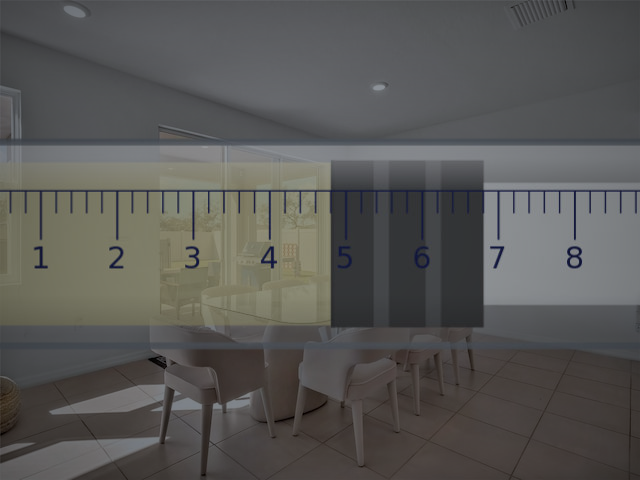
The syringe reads 4.8 mL
